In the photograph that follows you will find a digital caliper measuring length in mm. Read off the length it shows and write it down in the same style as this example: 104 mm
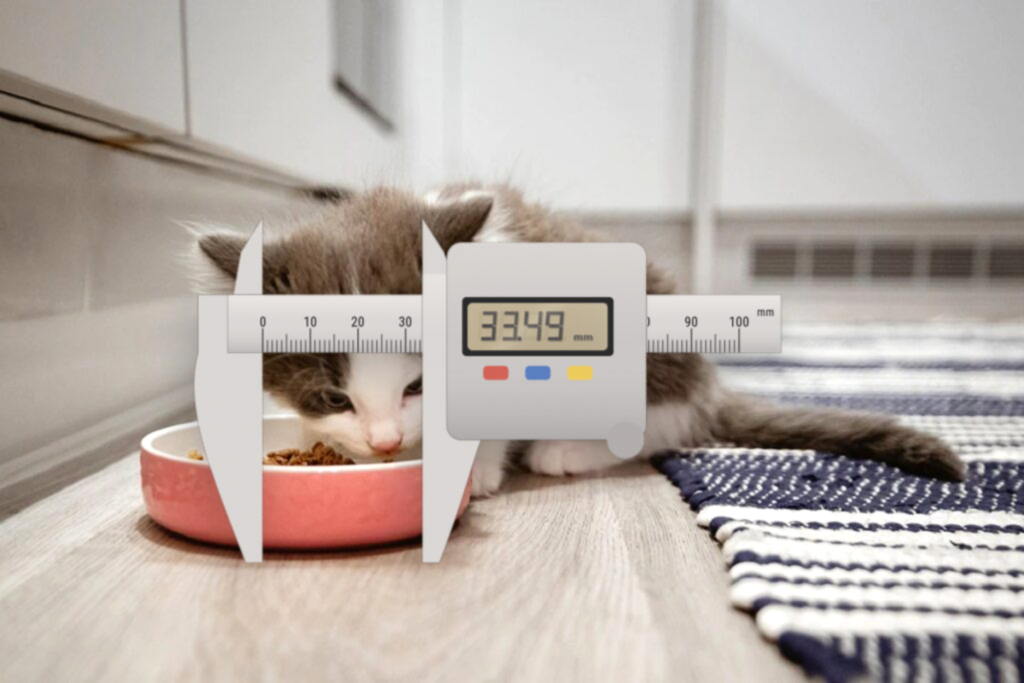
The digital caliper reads 33.49 mm
